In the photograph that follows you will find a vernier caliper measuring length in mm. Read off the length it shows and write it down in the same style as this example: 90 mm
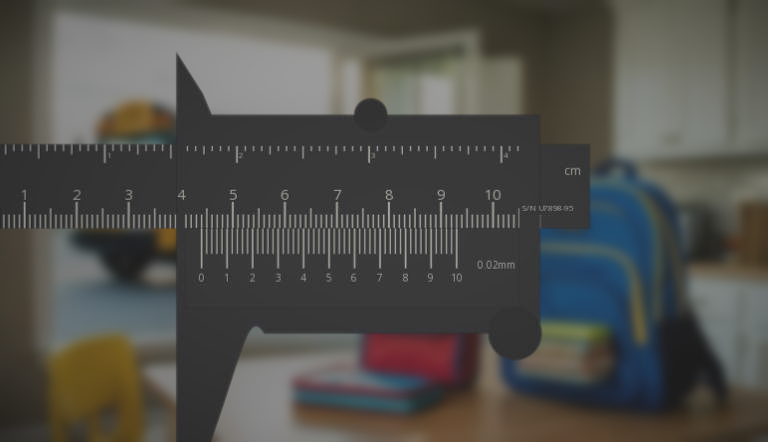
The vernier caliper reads 44.0 mm
